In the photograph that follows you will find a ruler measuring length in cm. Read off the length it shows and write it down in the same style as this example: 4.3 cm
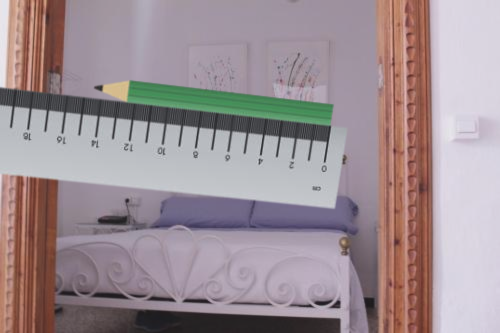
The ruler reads 14.5 cm
